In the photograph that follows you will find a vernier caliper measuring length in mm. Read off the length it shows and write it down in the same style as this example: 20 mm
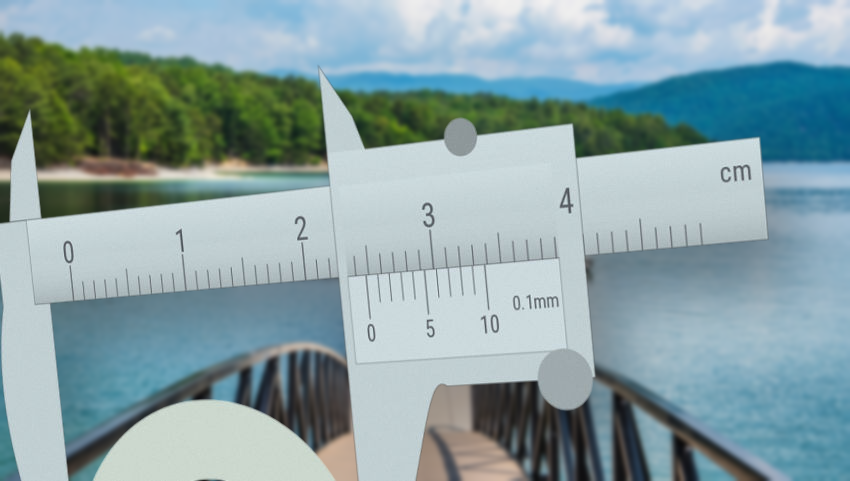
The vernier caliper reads 24.8 mm
